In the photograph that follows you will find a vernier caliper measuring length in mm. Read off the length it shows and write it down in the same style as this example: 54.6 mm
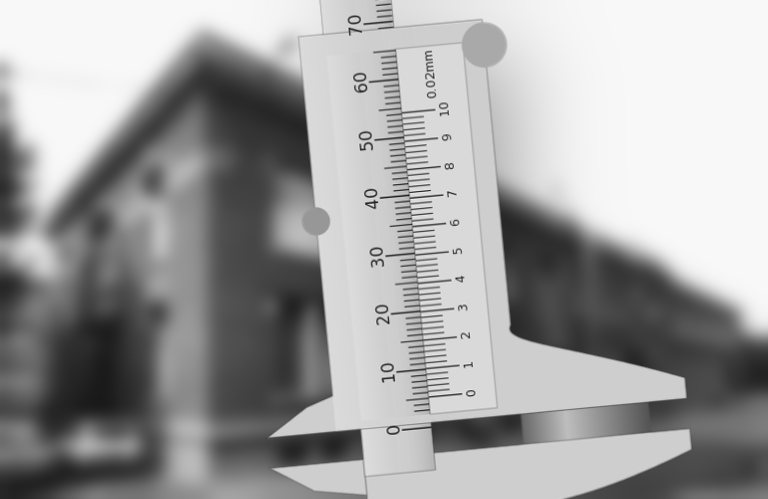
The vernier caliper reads 5.2 mm
